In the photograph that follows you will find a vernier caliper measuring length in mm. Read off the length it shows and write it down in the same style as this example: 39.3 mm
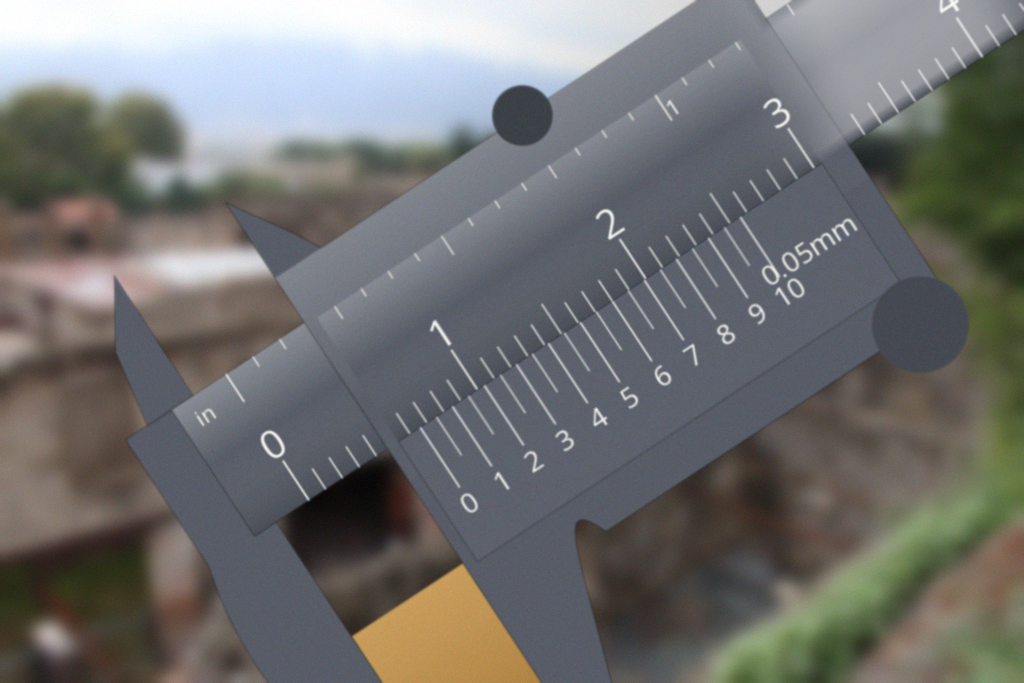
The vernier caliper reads 6.6 mm
